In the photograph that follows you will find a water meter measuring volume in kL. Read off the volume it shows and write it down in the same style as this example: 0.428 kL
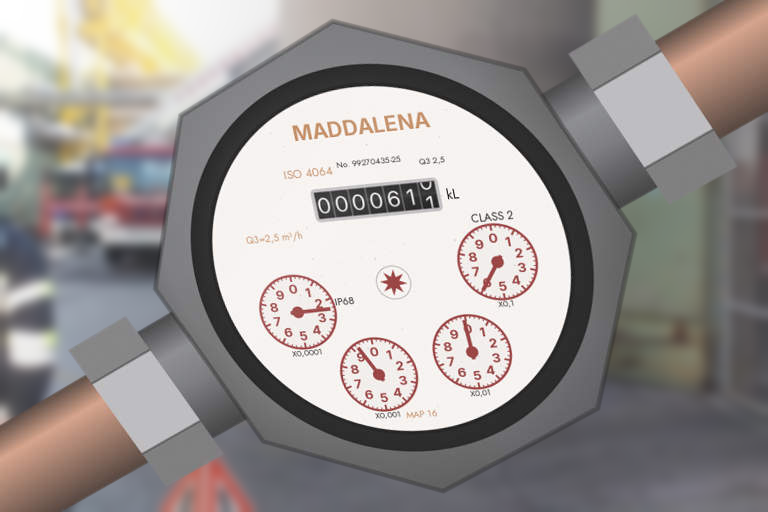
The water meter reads 610.5992 kL
